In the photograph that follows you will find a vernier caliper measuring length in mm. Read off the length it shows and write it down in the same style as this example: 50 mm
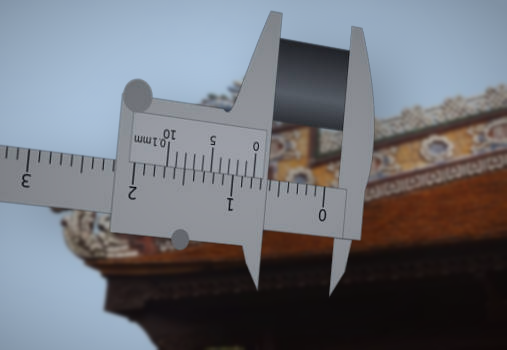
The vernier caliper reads 7.8 mm
